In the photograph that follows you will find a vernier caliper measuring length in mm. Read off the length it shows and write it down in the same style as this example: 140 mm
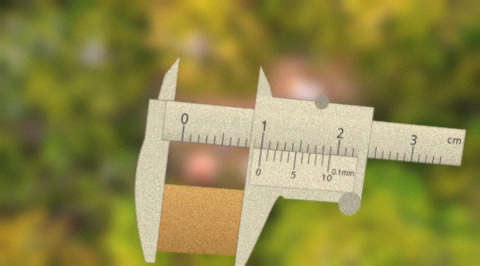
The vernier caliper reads 10.0 mm
